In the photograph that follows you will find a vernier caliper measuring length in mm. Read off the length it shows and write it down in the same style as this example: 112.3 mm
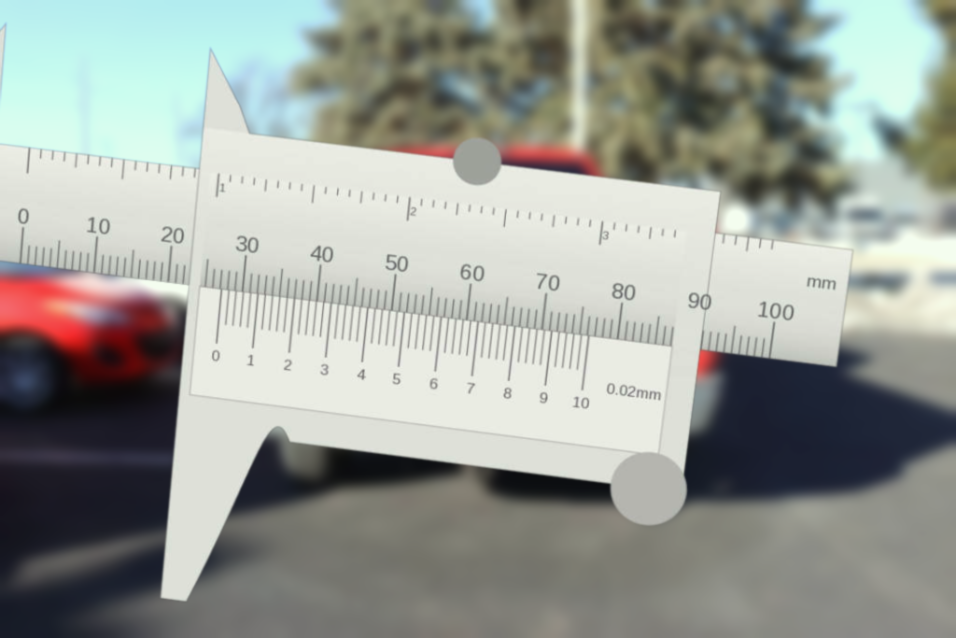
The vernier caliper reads 27.2 mm
